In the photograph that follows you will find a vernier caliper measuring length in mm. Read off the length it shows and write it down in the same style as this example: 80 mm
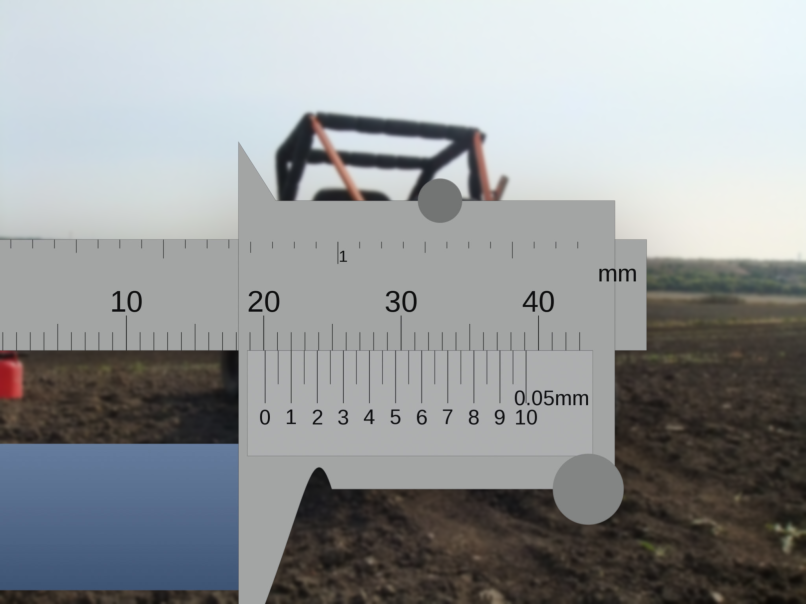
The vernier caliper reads 20.1 mm
